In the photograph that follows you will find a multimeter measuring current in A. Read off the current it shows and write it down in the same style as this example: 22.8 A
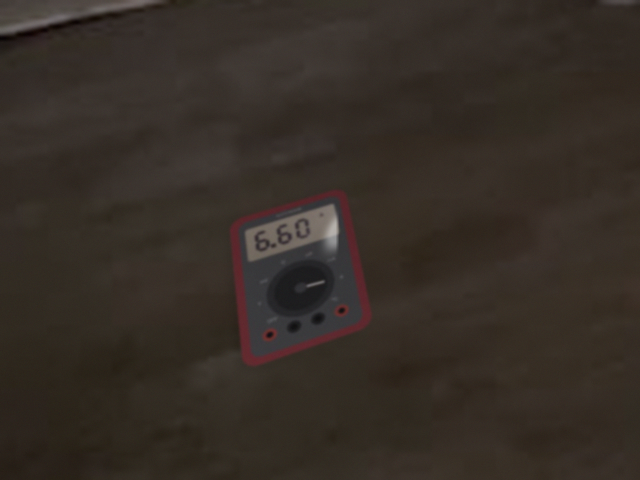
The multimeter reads 6.60 A
